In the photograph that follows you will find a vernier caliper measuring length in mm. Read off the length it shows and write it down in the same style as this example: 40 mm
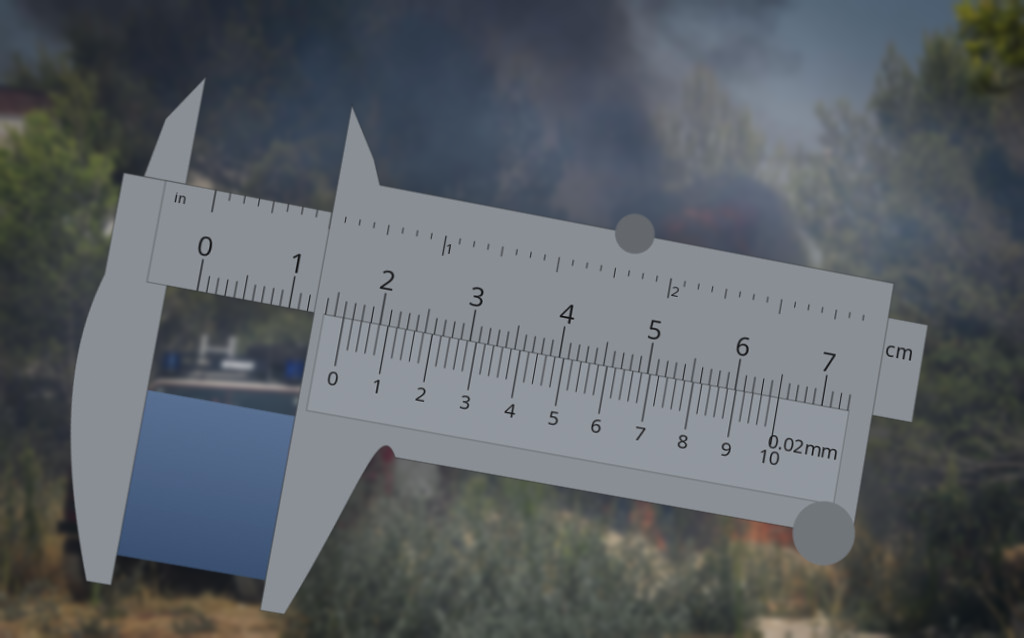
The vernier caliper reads 16.0 mm
